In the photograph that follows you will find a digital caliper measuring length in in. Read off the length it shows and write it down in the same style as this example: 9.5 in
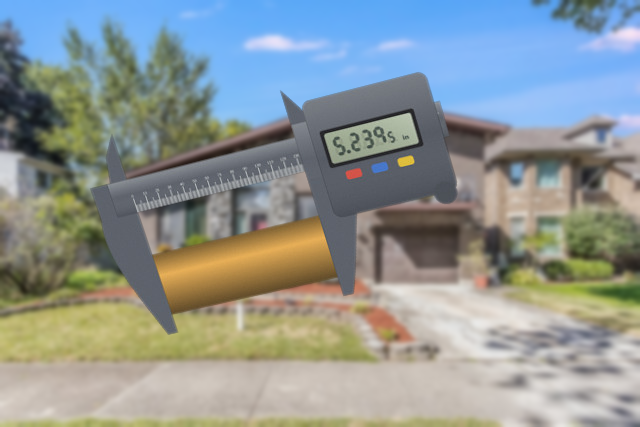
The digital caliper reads 5.2395 in
